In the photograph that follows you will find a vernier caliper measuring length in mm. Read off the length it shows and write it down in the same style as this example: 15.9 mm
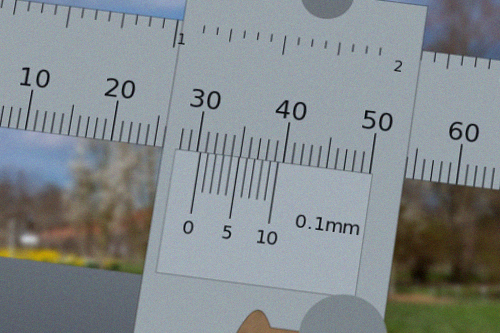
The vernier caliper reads 30.4 mm
